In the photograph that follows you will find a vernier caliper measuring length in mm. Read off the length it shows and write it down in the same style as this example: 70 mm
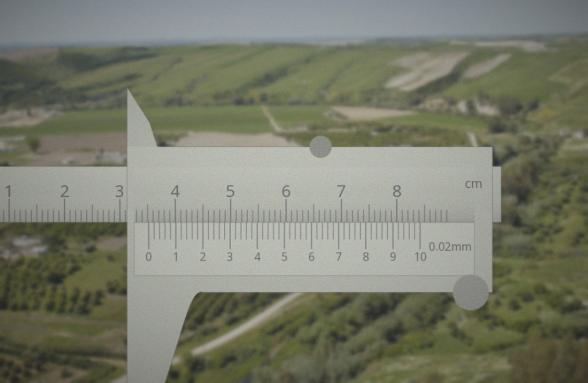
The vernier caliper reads 35.2 mm
